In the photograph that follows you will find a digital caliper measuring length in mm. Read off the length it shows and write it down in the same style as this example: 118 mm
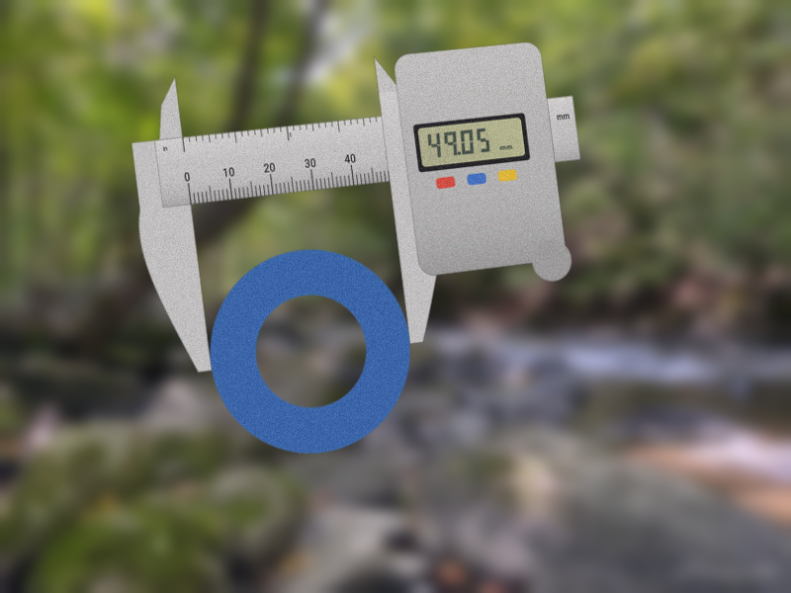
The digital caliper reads 49.05 mm
